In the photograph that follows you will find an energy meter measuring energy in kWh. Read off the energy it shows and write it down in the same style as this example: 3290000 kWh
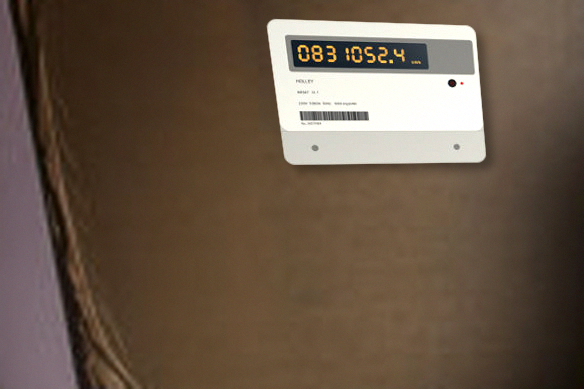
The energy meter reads 831052.4 kWh
